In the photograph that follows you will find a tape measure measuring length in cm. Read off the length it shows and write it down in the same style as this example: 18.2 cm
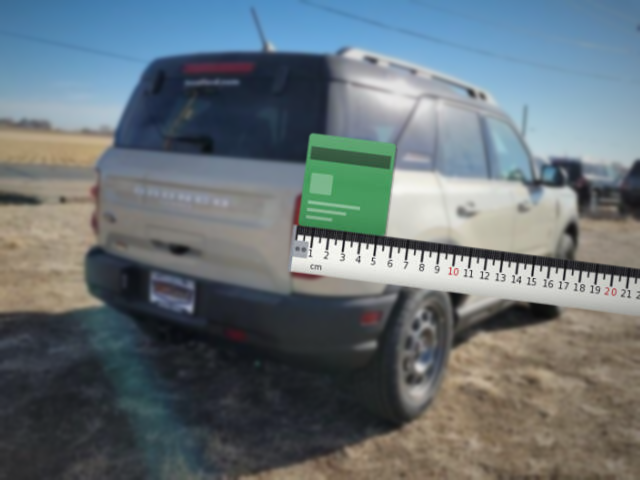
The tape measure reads 5.5 cm
